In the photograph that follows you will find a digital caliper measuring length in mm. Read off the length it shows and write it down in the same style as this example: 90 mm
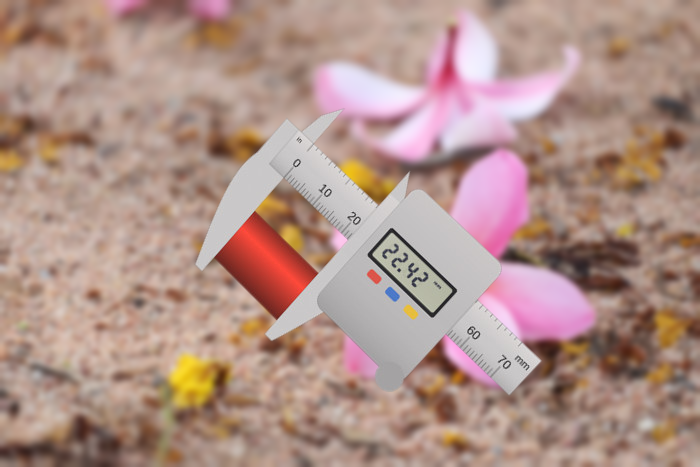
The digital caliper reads 22.42 mm
